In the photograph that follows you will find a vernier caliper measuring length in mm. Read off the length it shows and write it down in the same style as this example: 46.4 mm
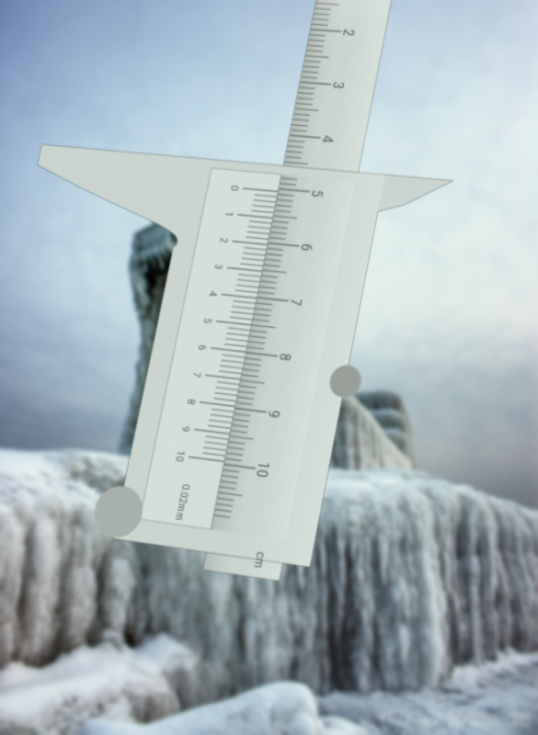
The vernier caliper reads 50.5 mm
